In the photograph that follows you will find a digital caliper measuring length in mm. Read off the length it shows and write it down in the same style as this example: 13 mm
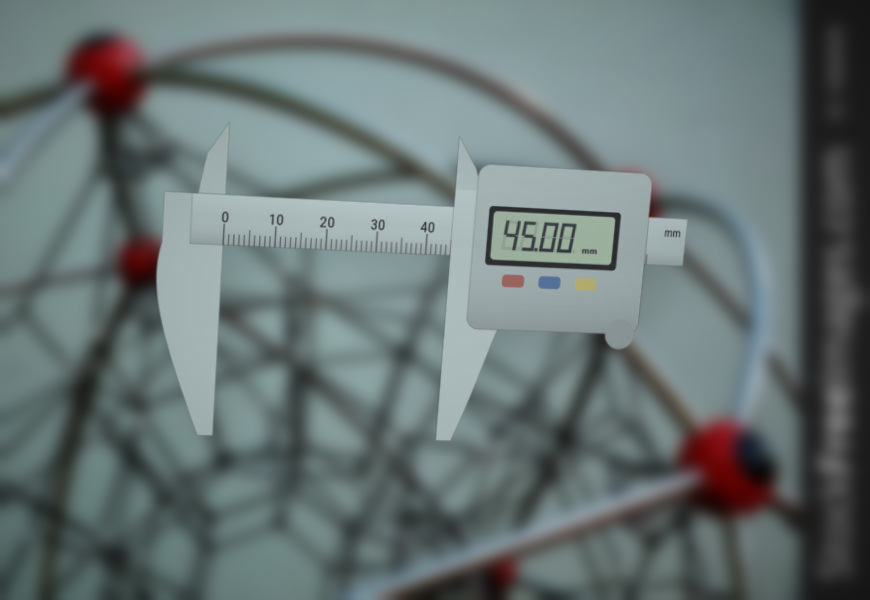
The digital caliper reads 45.00 mm
